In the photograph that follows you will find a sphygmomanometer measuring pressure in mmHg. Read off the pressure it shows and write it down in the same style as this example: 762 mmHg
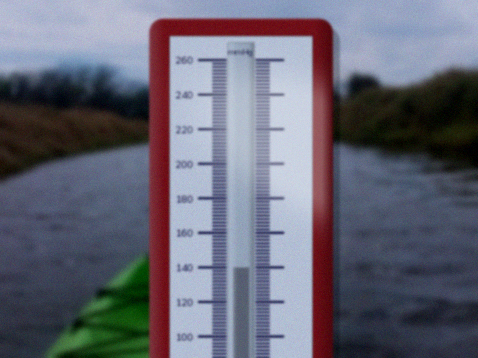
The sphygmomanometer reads 140 mmHg
